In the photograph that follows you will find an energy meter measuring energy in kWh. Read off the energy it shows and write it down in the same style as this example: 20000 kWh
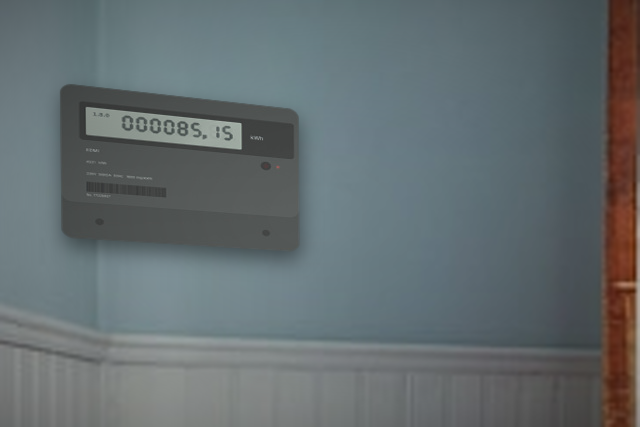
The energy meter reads 85.15 kWh
